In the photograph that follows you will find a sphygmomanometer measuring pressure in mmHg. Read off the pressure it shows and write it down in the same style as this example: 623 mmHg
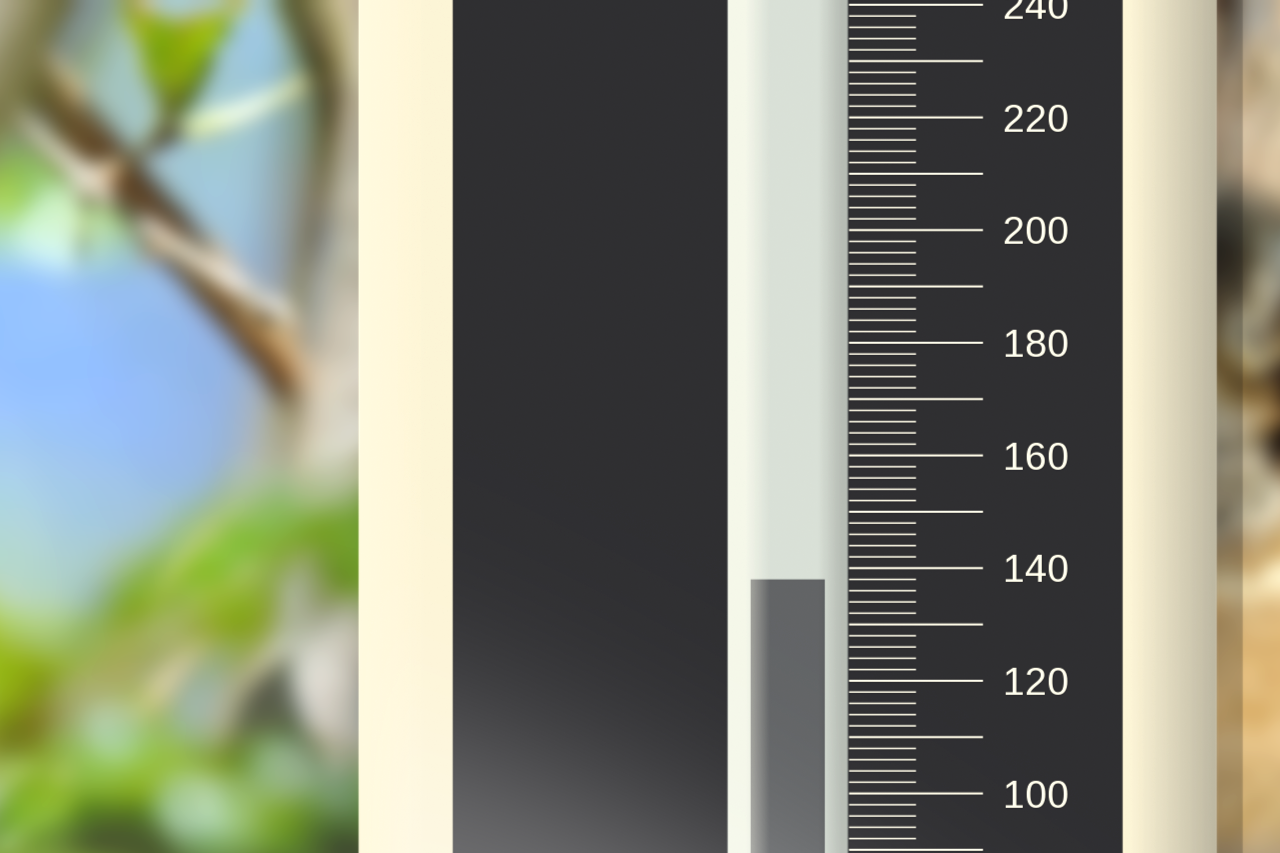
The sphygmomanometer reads 138 mmHg
